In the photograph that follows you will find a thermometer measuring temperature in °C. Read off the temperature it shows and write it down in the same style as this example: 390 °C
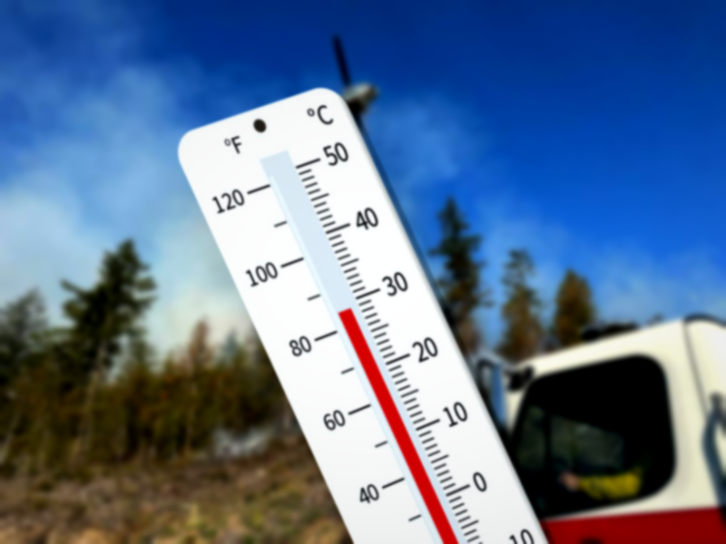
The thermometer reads 29 °C
